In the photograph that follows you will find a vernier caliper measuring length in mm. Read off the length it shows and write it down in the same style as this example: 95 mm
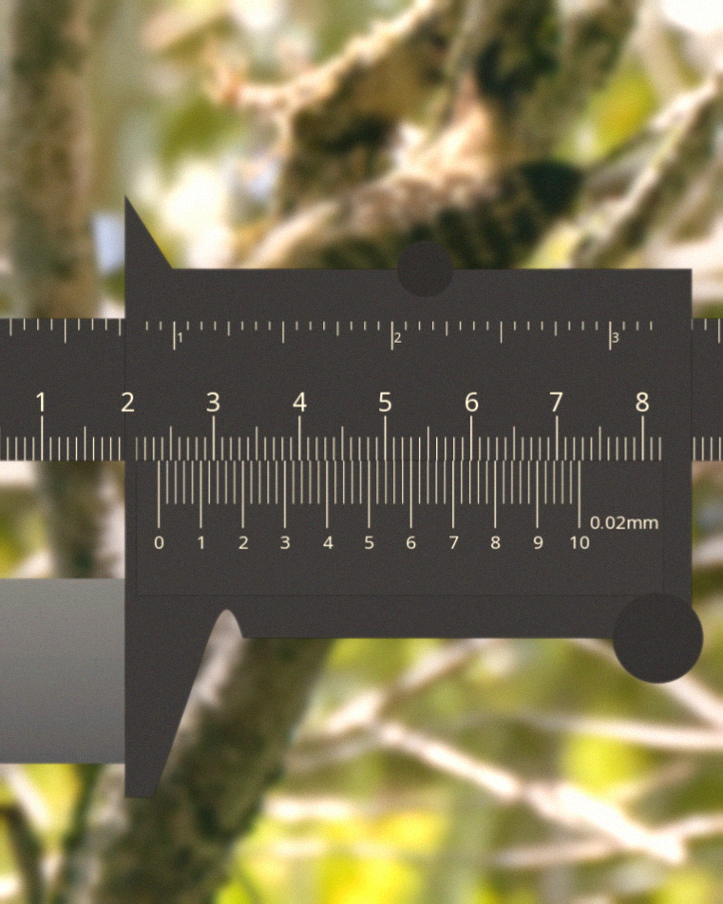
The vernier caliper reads 23.6 mm
